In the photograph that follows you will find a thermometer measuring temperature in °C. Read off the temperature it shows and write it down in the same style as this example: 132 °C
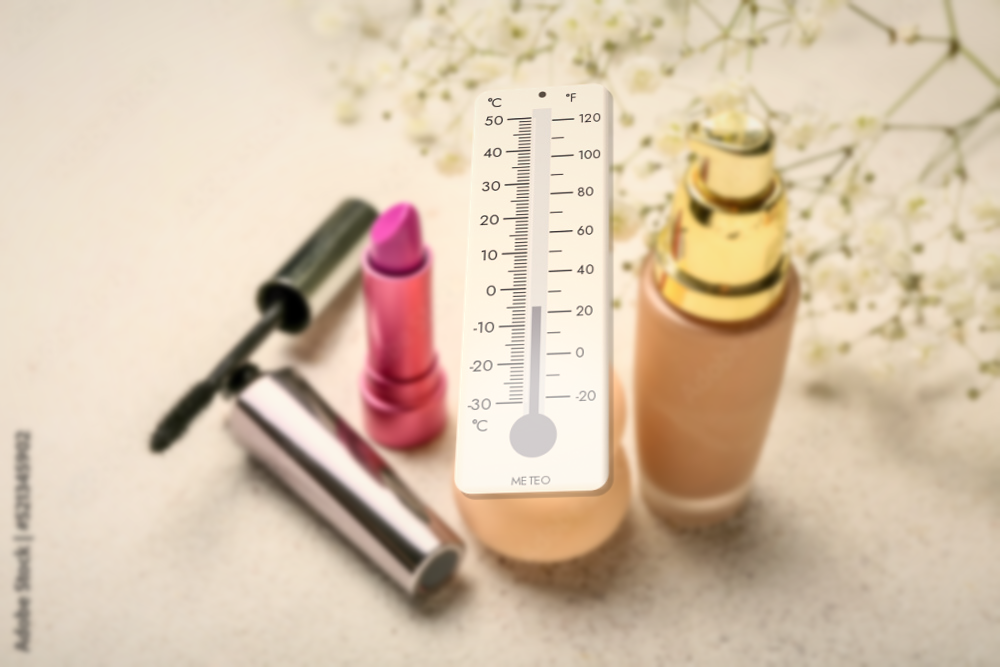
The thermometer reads -5 °C
